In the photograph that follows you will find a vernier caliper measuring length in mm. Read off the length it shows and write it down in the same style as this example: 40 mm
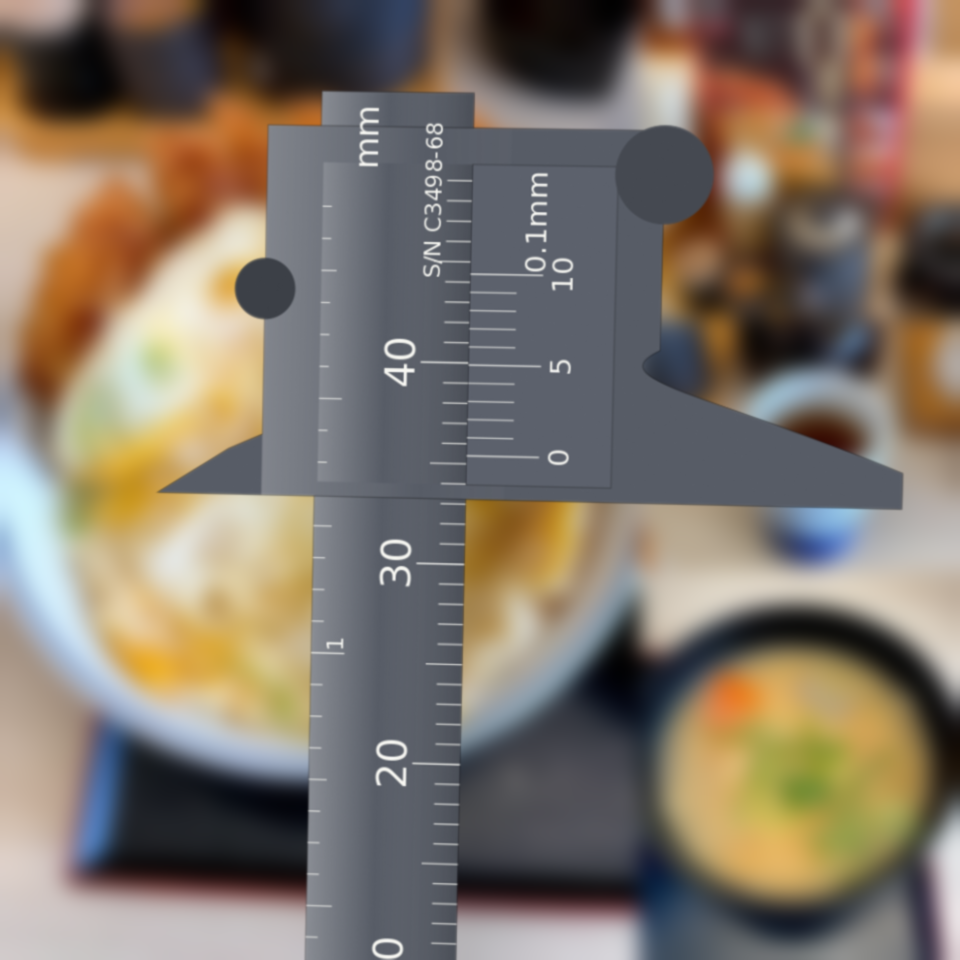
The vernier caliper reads 35.4 mm
